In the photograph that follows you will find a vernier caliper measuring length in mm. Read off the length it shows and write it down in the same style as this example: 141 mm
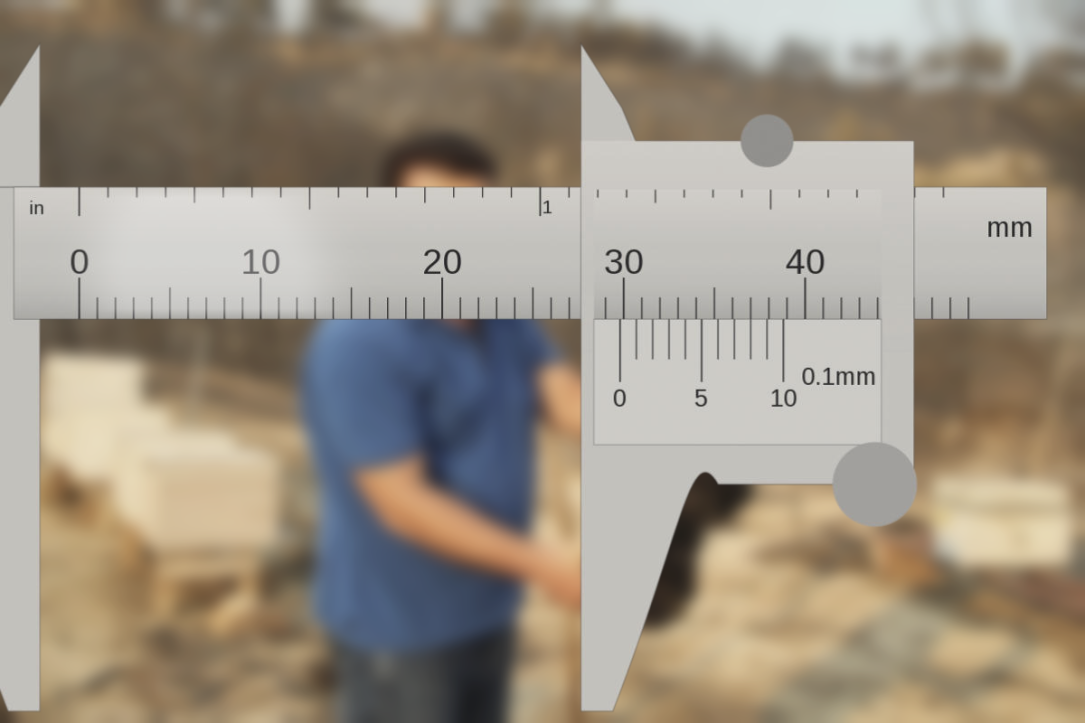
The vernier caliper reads 29.8 mm
